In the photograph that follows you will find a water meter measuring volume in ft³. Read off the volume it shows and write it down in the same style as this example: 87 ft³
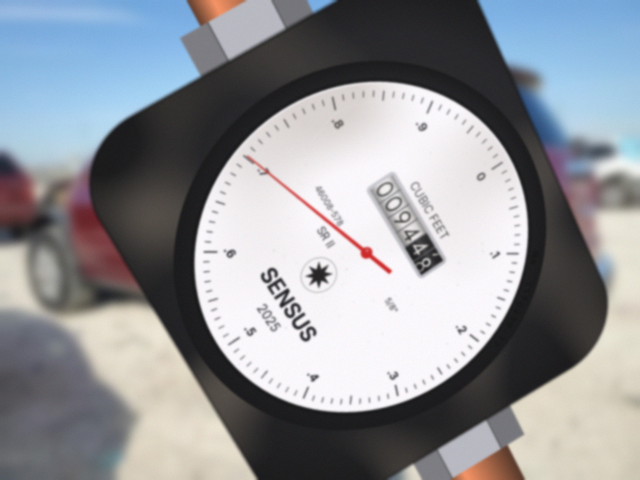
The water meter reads 9447.70 ft³
